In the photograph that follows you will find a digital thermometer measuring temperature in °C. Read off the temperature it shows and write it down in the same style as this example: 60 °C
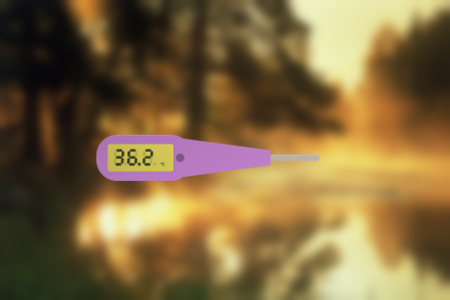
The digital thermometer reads 36.2 °C
